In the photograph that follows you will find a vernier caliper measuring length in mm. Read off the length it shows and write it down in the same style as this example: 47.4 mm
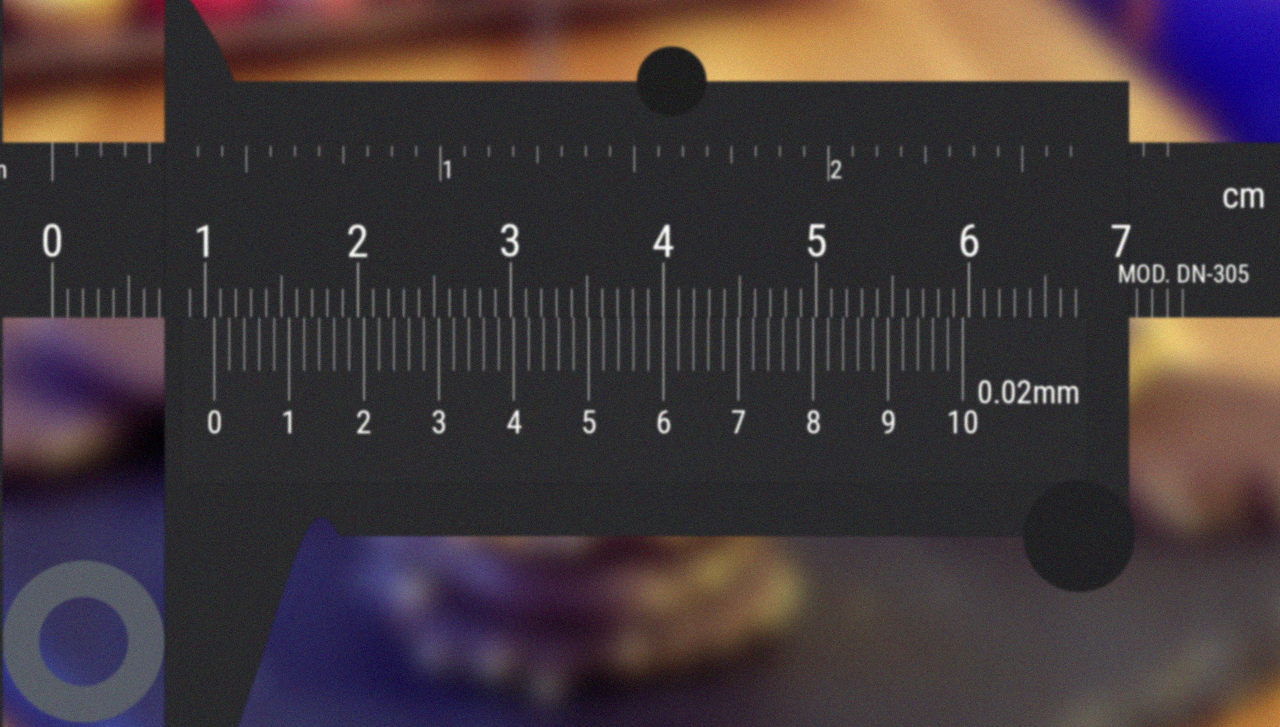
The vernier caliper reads 10.6 mm
